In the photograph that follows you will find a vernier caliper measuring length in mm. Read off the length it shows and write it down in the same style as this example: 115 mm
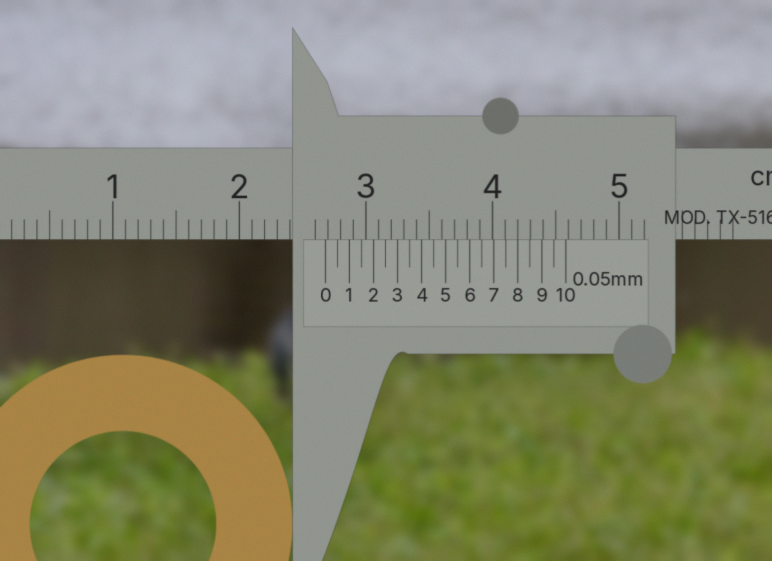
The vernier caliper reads 26.8 mm
